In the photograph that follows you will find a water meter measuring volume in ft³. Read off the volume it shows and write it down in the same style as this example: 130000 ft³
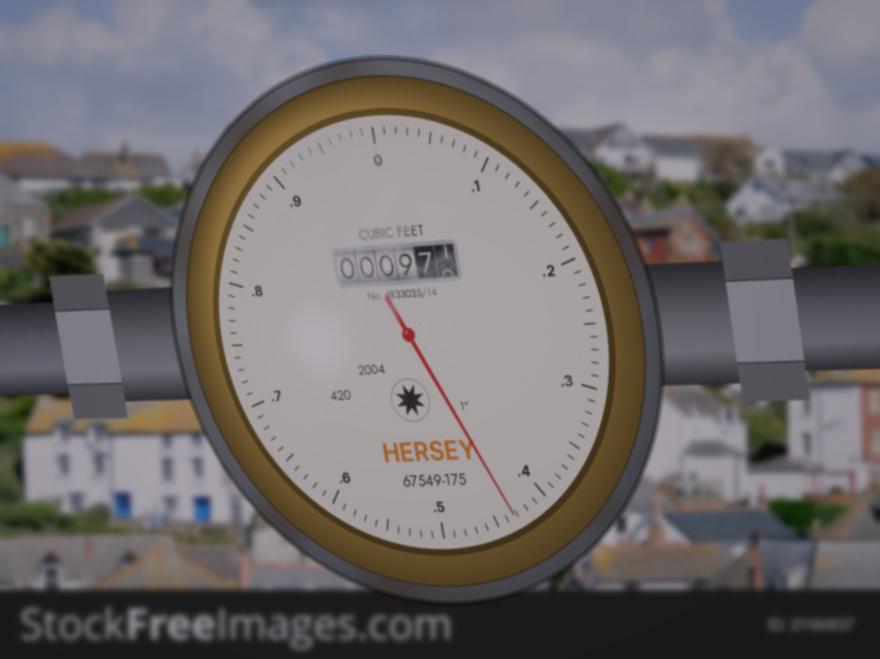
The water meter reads 971.43 ft³
